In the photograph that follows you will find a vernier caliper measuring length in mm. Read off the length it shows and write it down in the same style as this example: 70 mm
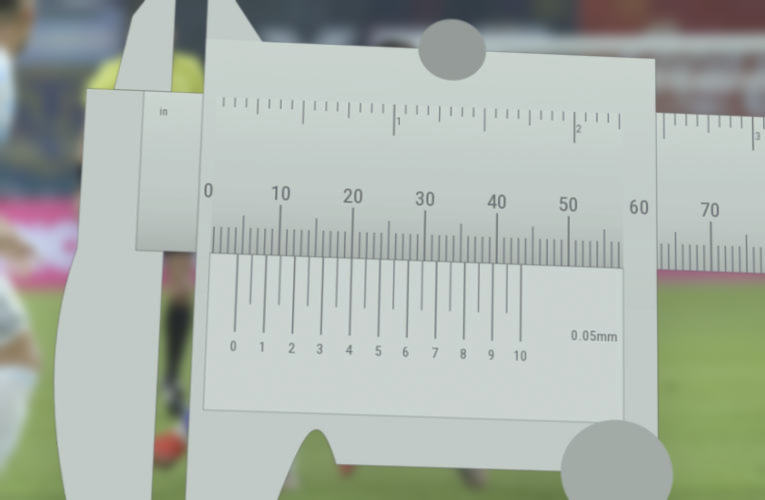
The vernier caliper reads 4.4 mm
